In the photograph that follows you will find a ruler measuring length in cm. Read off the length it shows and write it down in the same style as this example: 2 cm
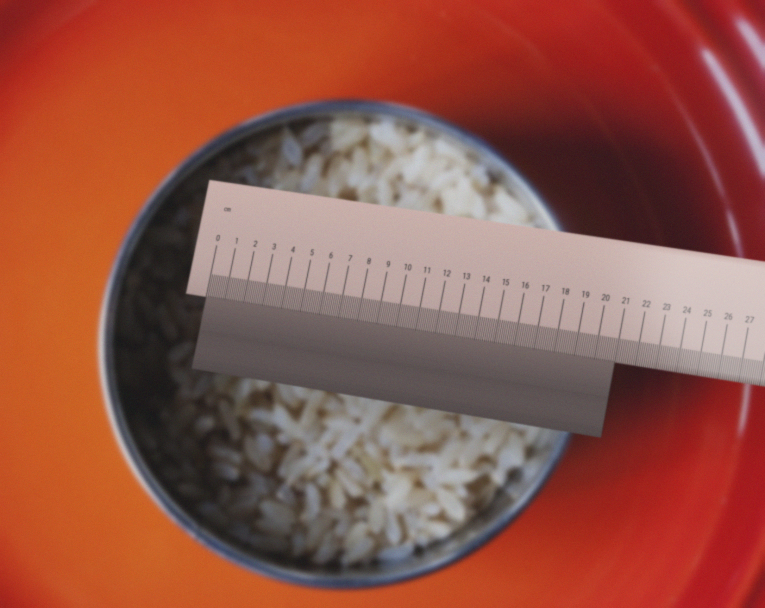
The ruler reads 21 cm
